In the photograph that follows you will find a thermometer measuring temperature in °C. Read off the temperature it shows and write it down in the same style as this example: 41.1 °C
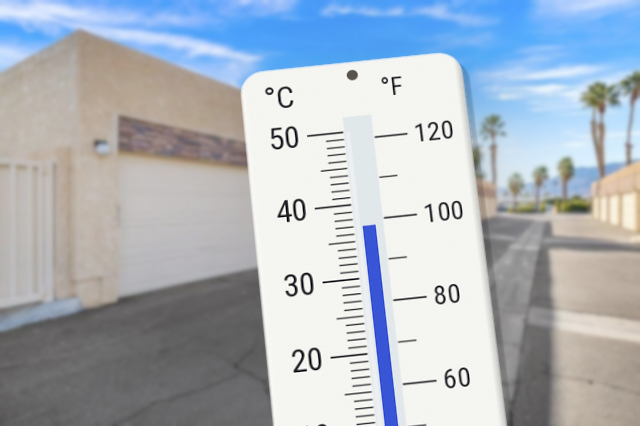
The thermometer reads 37 °C
